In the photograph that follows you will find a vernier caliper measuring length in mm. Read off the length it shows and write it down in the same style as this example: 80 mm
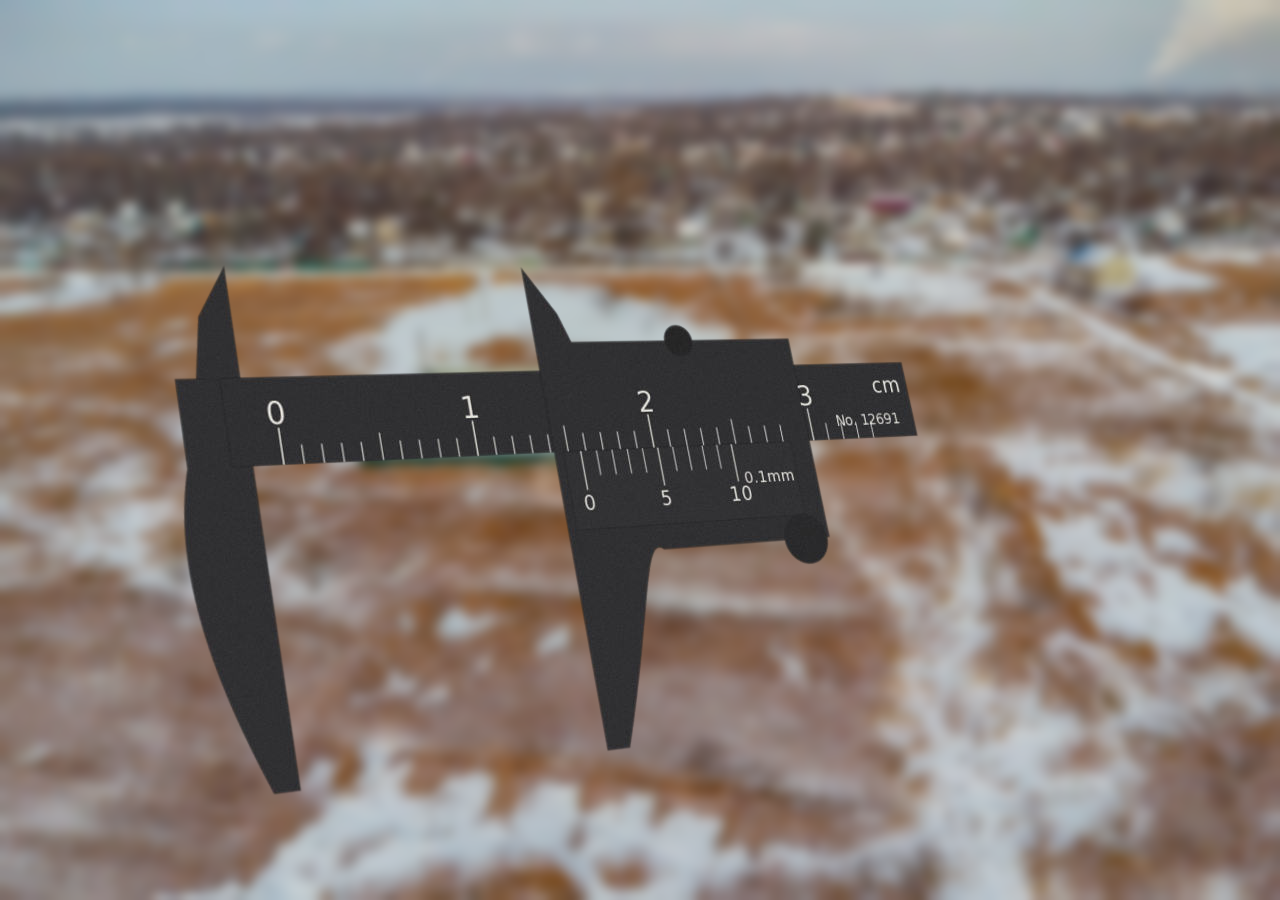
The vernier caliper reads 15.7 mm
